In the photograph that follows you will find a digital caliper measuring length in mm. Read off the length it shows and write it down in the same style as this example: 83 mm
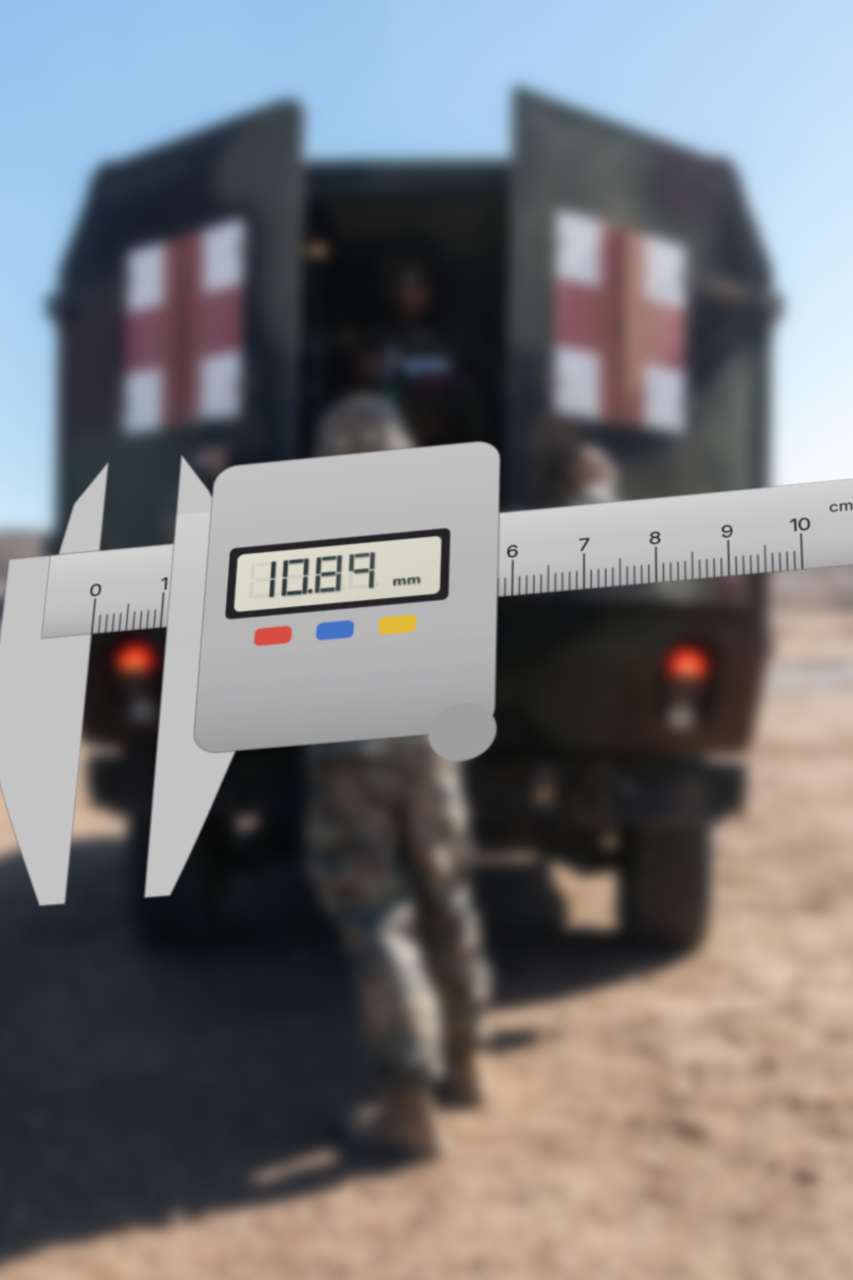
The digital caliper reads 10.89 mm
